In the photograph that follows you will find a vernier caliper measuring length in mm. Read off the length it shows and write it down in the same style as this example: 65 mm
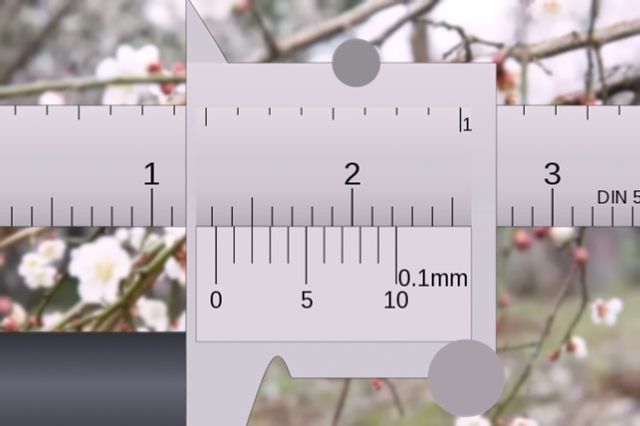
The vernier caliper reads 13.2 mm
